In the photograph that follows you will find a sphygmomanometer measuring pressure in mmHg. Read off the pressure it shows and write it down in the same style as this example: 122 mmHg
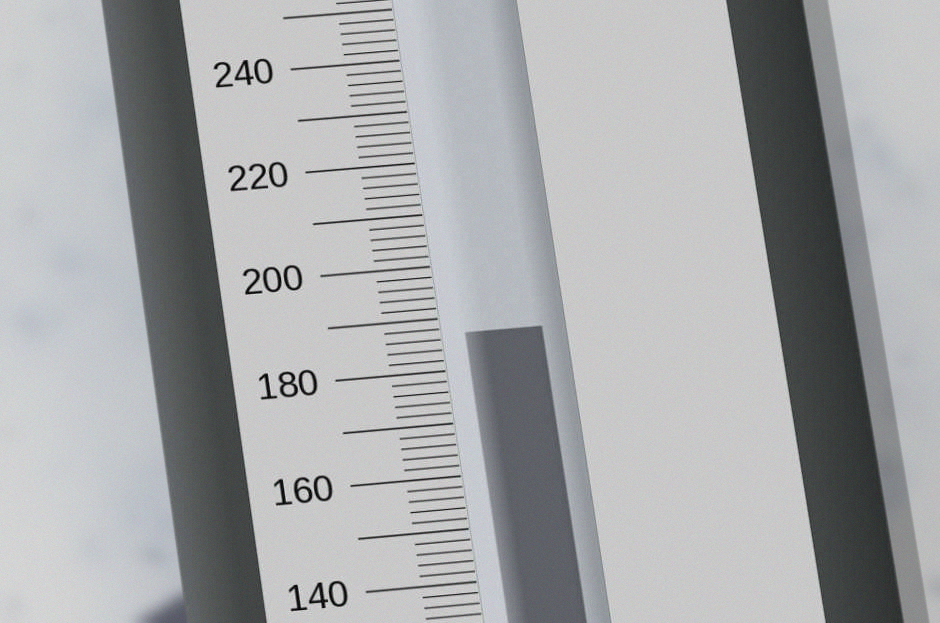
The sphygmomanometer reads 187 mmHg
